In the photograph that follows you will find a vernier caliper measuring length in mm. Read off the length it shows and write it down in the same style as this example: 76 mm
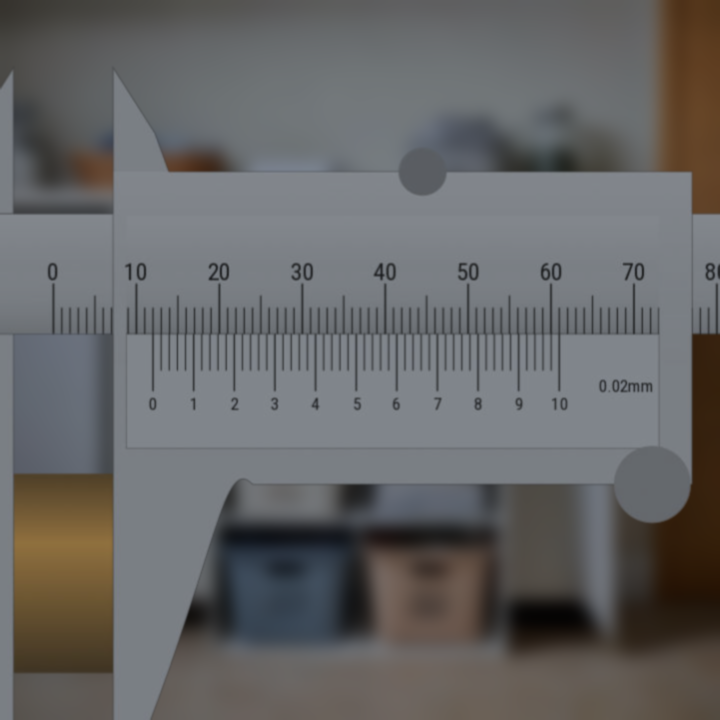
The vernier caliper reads 12.0 mm
